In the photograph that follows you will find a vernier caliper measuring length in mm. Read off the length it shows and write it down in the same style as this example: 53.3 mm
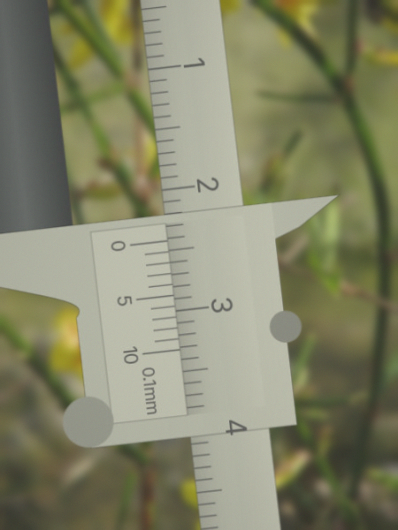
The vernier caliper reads 24.2 mm
